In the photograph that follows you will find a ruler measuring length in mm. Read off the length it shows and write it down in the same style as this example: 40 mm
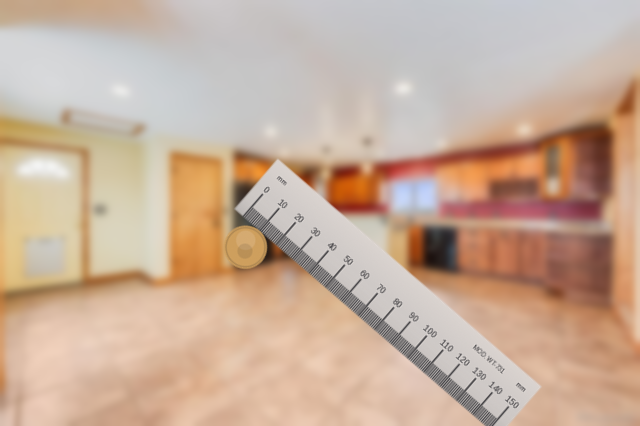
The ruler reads 20 mm
